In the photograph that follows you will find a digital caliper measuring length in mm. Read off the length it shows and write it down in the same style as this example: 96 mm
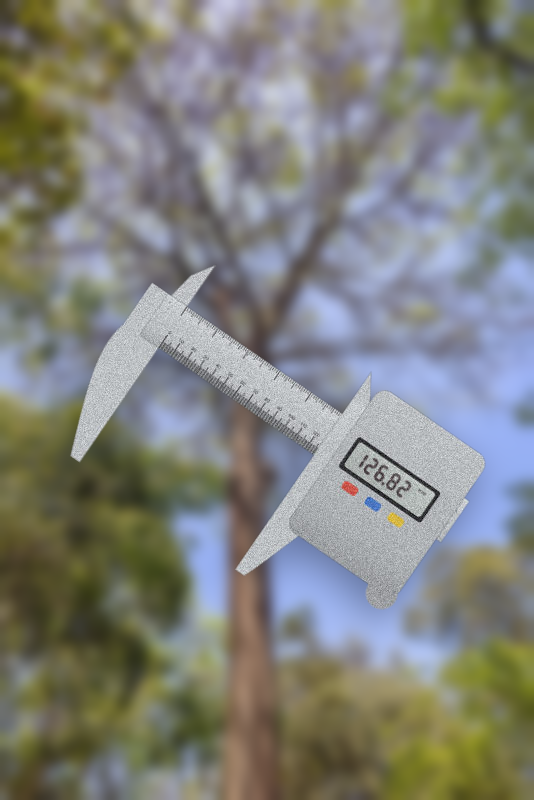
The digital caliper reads 126.82 mm
